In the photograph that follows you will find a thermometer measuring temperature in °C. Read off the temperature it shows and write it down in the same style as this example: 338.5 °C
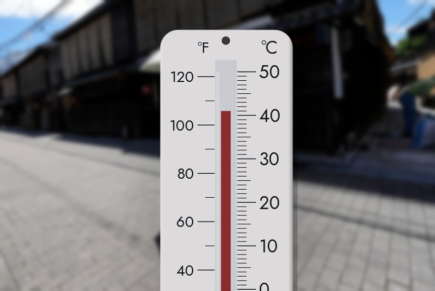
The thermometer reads 41 °C
